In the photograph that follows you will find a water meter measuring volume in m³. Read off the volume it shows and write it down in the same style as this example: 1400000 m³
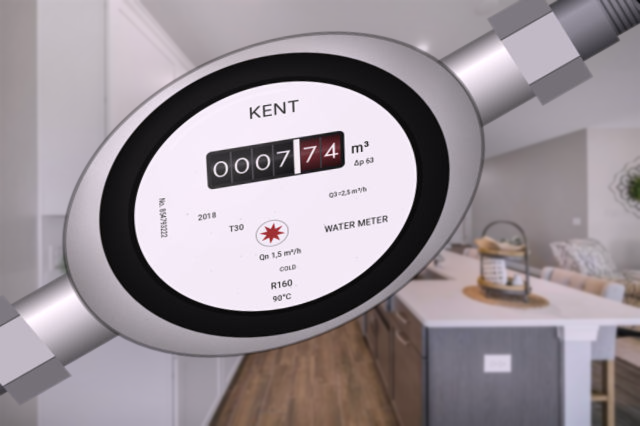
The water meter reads 7.74 m³
